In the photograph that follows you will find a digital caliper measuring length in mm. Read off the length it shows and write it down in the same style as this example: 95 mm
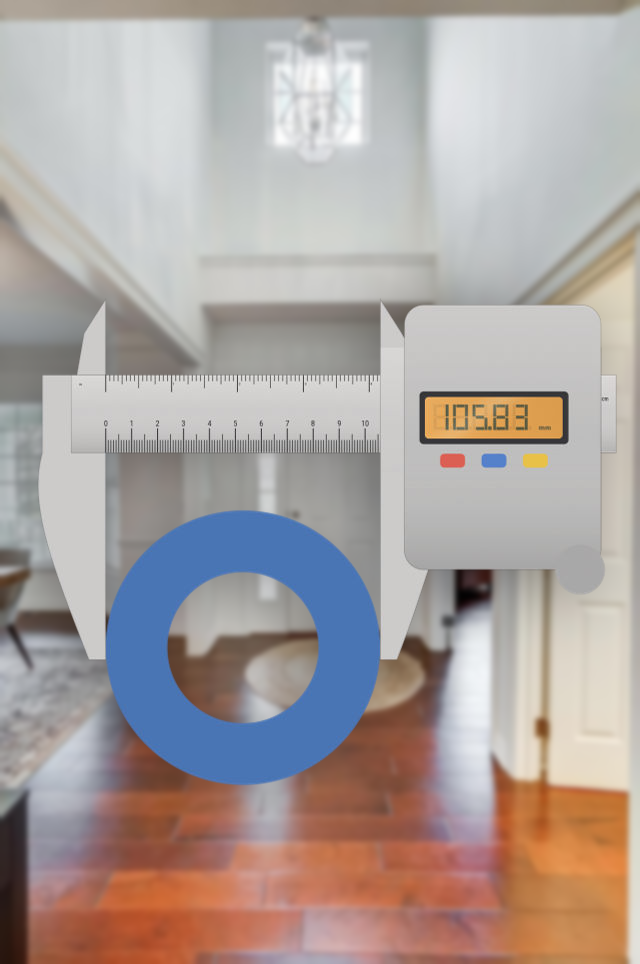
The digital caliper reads 105.83 mm
